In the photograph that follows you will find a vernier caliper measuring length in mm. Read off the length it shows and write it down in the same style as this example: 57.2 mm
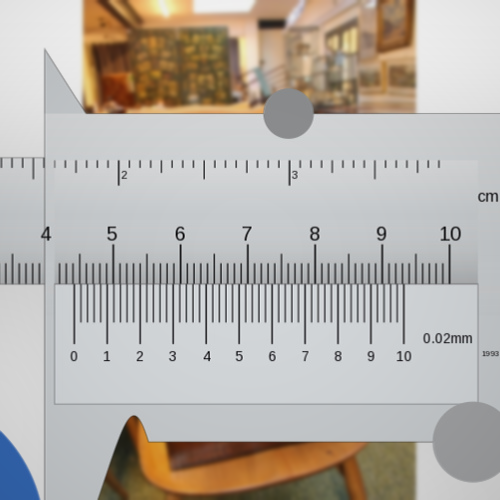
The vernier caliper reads 44.2 mm
